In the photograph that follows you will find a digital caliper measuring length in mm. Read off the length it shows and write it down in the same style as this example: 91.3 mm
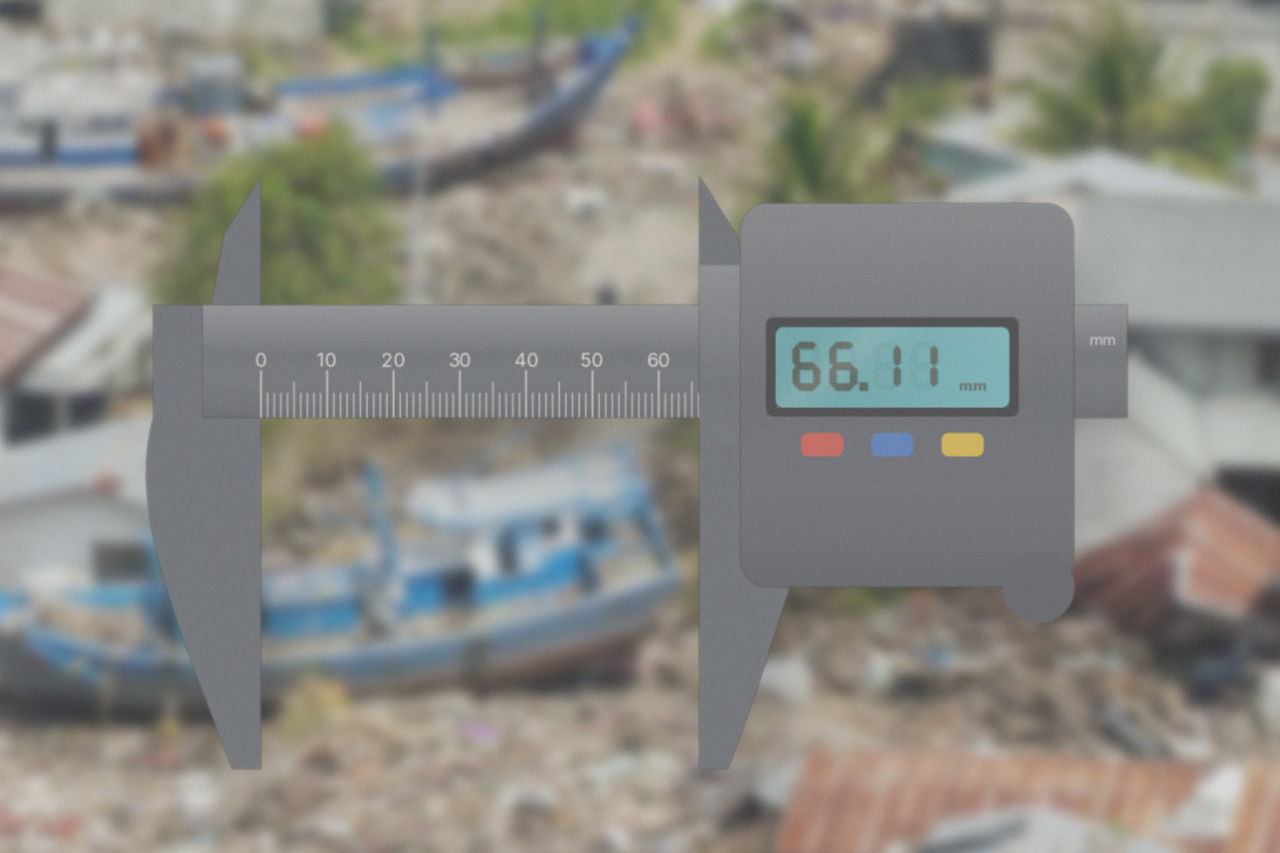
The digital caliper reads 66.11 mm
